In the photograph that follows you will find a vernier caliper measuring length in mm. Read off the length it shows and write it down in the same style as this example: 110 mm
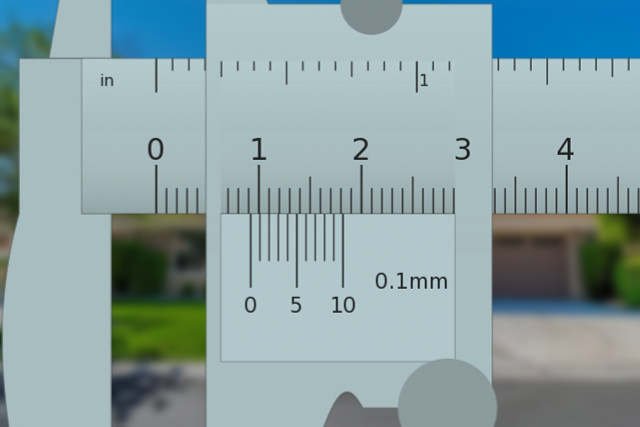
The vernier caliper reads 9.2 mm
